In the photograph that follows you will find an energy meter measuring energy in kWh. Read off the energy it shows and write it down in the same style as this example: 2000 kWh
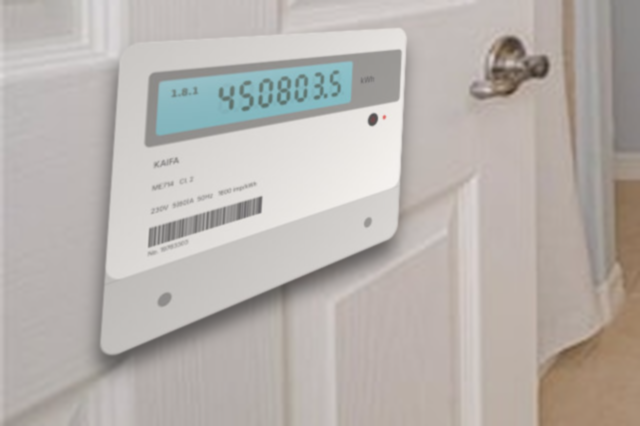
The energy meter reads 450803.5 kWh
